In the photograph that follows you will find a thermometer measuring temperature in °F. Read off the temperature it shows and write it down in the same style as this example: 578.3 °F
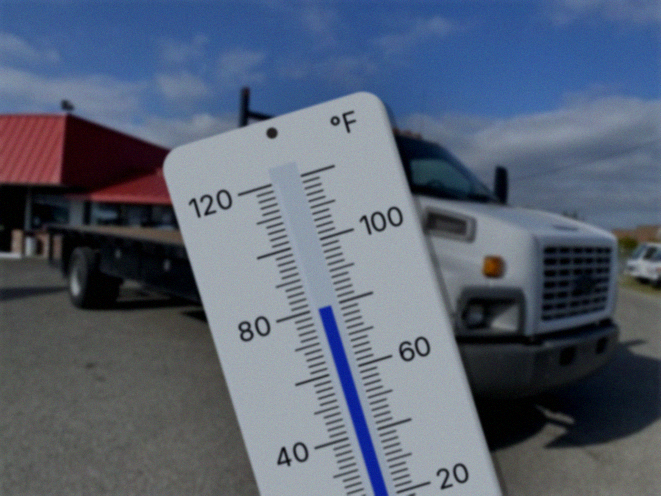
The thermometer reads 80 °F
